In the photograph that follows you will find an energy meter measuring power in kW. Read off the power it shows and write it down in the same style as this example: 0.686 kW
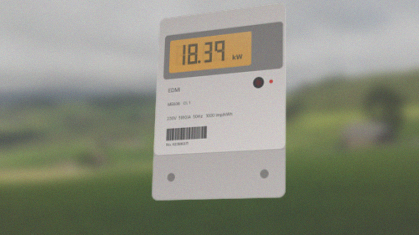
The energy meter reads 18.39 kW
